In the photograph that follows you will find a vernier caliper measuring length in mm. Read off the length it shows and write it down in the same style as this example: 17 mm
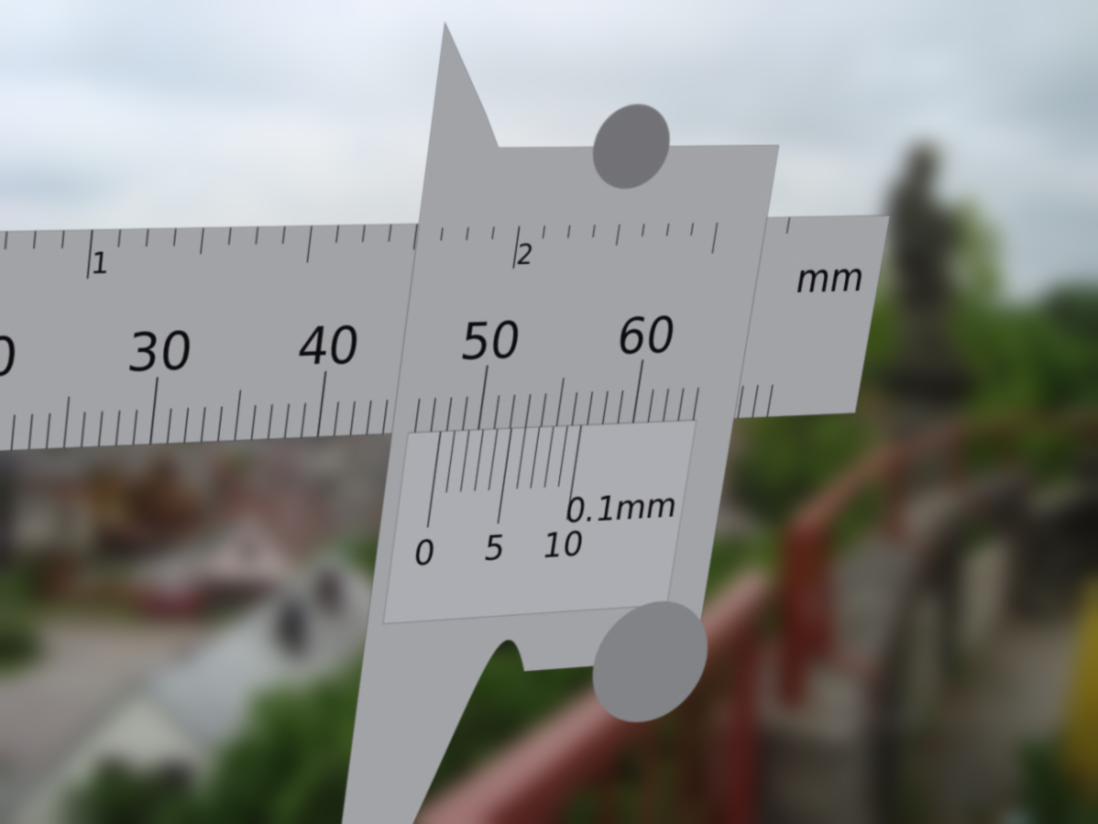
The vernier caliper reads 47.6 mm
